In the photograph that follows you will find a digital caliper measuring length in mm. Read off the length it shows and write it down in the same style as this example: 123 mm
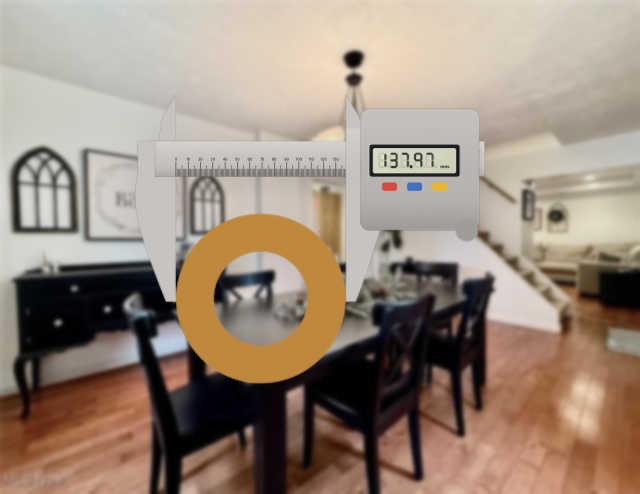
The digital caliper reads 137.97 mm
